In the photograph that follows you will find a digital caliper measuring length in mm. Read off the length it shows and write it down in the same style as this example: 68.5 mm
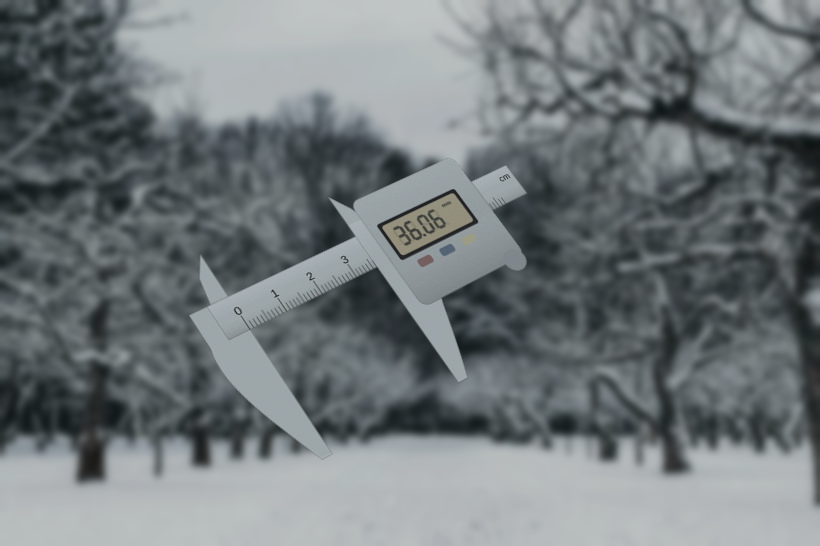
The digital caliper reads 36.06 mm
